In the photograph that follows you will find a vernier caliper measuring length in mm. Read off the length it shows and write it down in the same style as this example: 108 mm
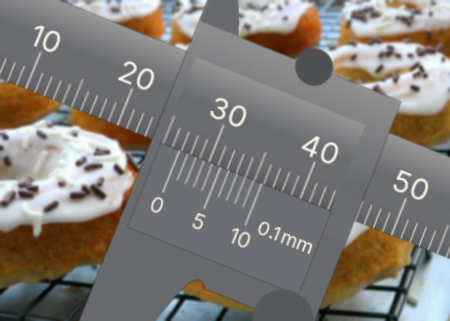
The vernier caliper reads 26.8 mm
